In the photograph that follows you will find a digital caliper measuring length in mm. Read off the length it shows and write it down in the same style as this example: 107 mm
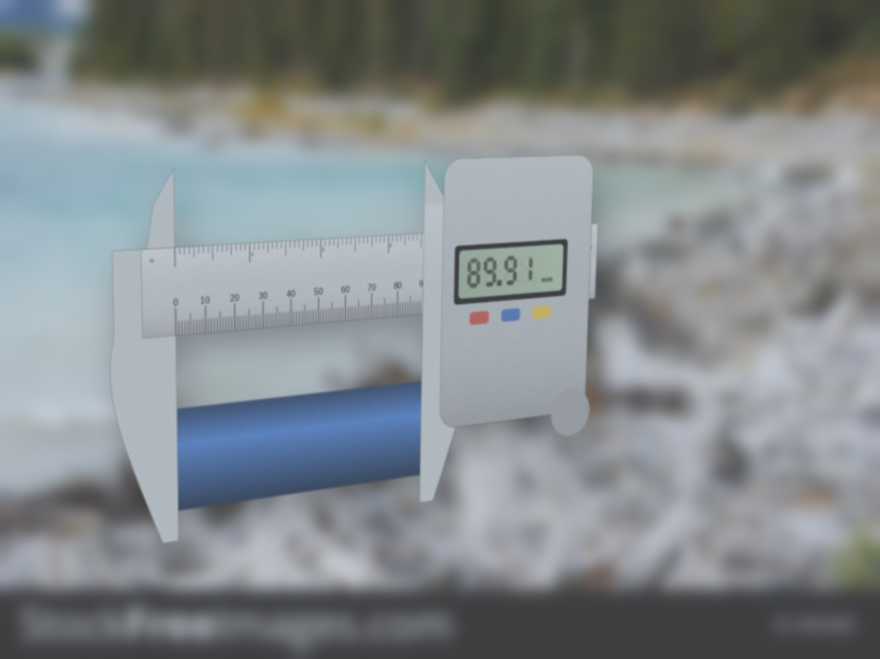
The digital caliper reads 89.91 mm
